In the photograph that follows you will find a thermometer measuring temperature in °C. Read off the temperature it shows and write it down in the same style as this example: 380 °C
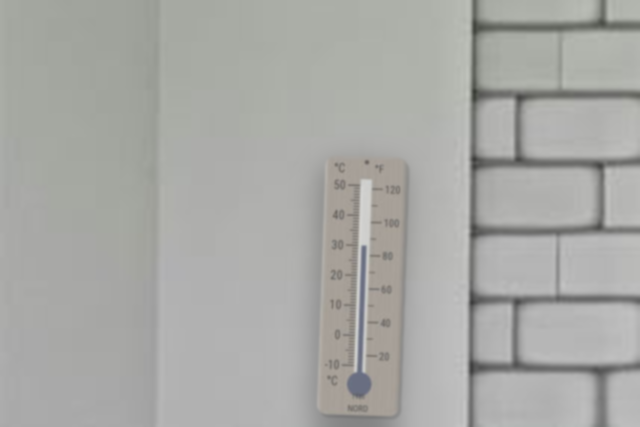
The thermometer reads 30 °C
